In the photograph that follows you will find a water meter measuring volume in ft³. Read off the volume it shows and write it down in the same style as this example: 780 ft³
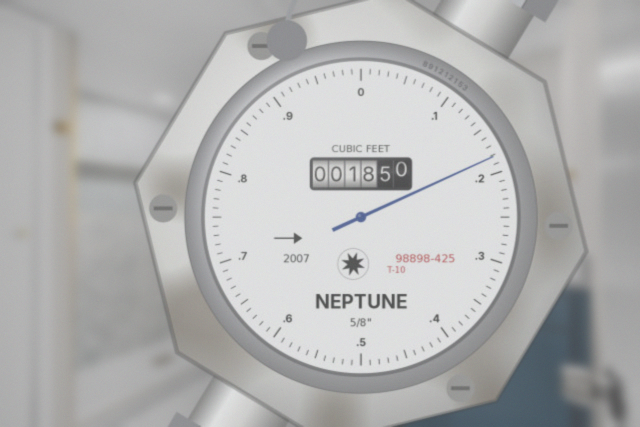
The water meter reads 1850.18 ft³
